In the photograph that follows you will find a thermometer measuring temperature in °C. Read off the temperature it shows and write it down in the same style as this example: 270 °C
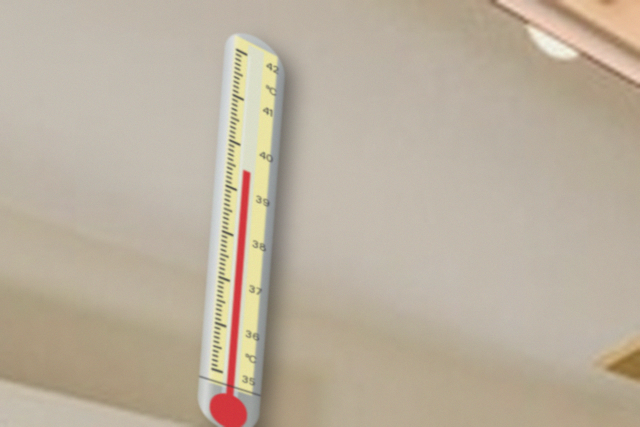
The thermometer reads 39.5 °C
